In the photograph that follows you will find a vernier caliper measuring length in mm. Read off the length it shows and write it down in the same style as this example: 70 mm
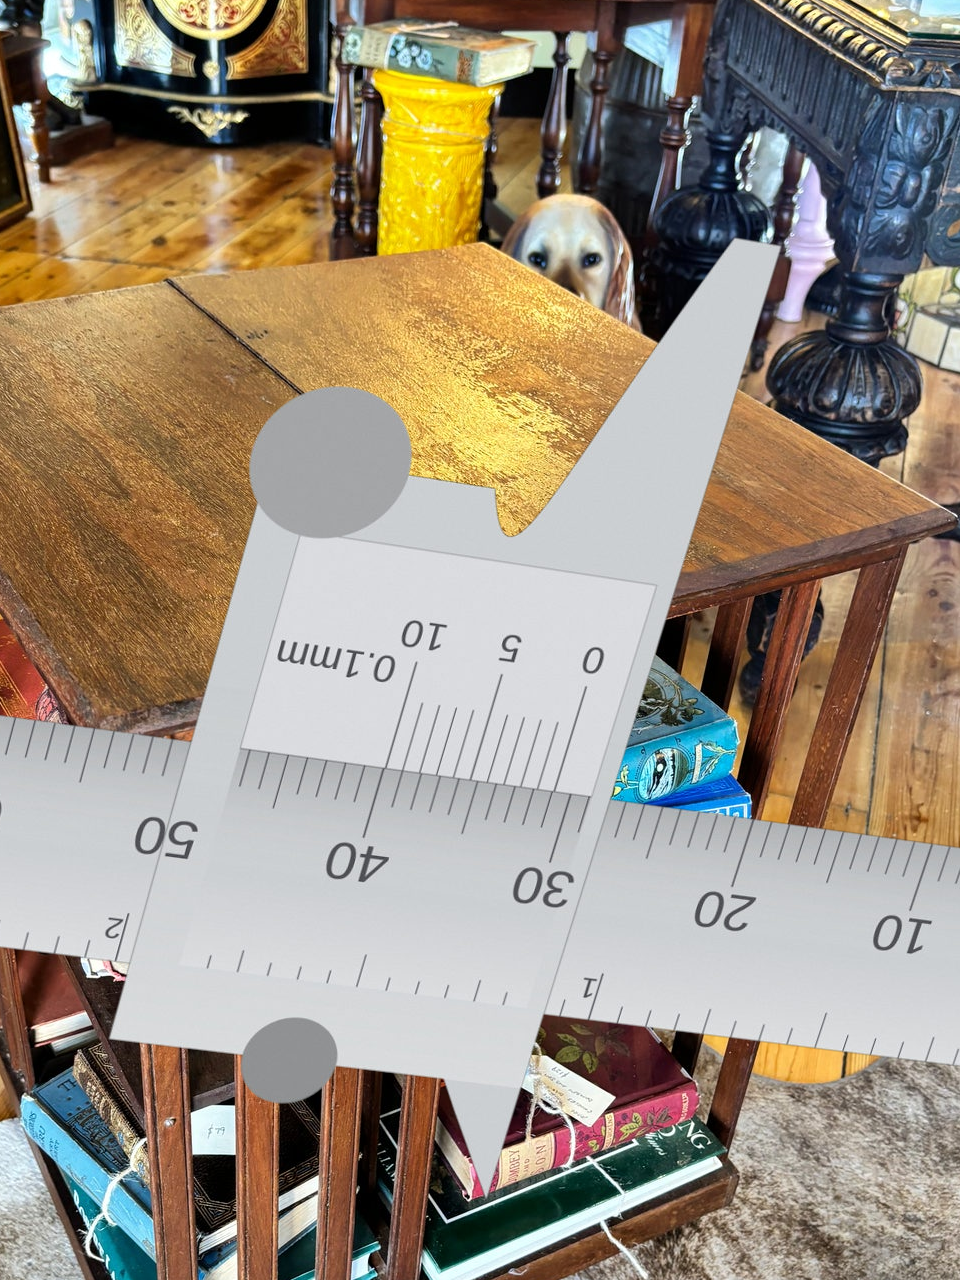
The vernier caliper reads 30.9 mm
